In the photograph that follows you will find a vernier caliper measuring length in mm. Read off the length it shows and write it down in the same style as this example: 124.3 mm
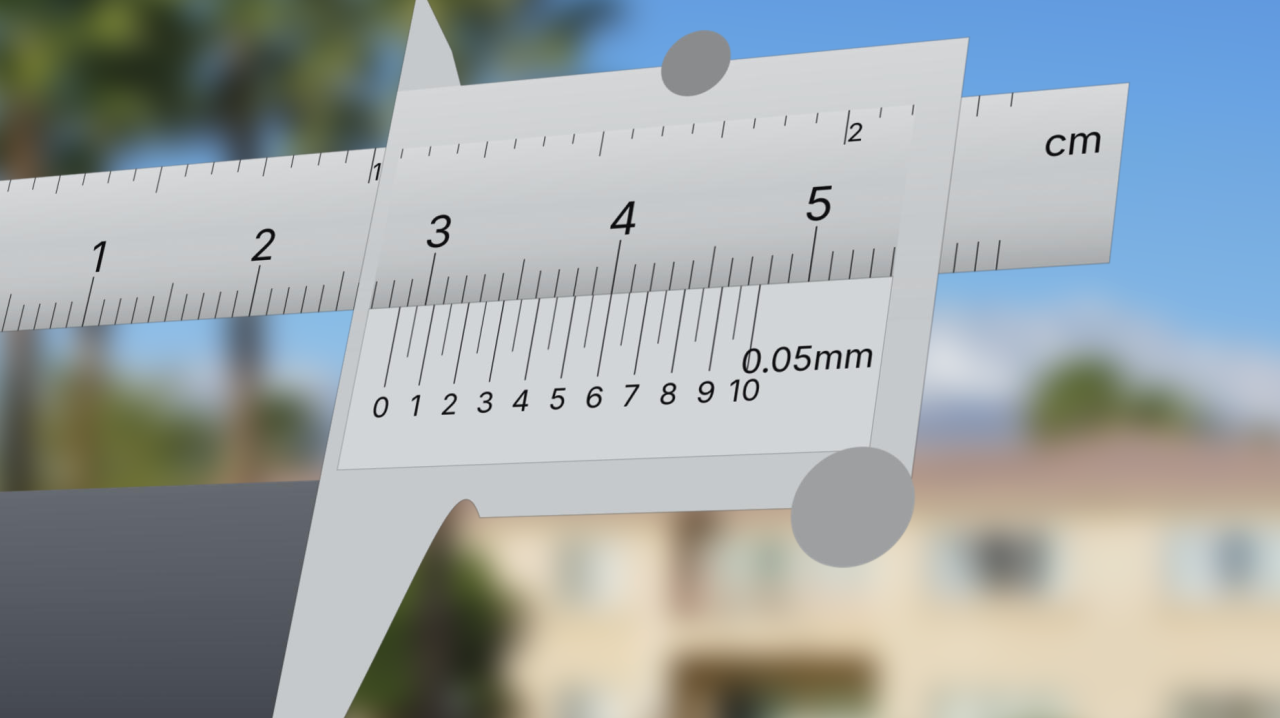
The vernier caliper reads 28.6 mm
